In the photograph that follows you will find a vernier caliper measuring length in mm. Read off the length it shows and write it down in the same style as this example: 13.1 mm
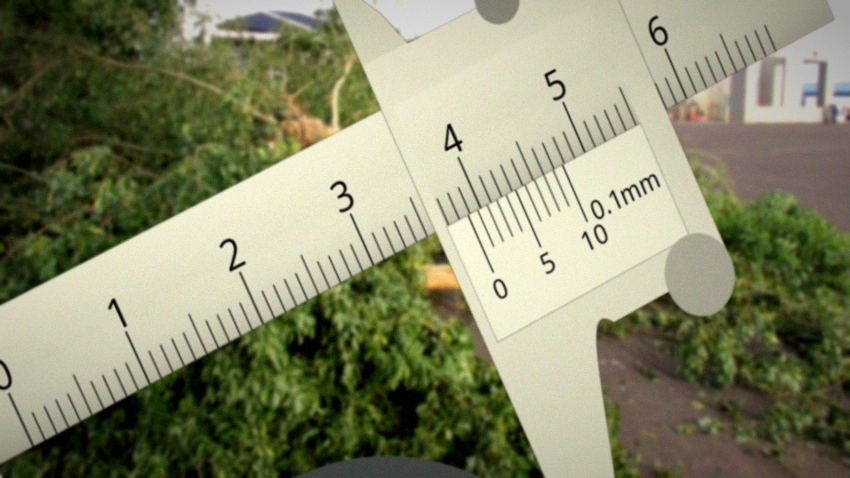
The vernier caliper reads 38.8 mm
